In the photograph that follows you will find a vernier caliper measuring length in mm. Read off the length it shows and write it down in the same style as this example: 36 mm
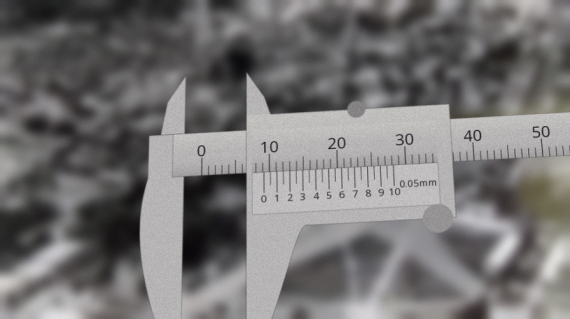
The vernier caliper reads 9.2 mm
